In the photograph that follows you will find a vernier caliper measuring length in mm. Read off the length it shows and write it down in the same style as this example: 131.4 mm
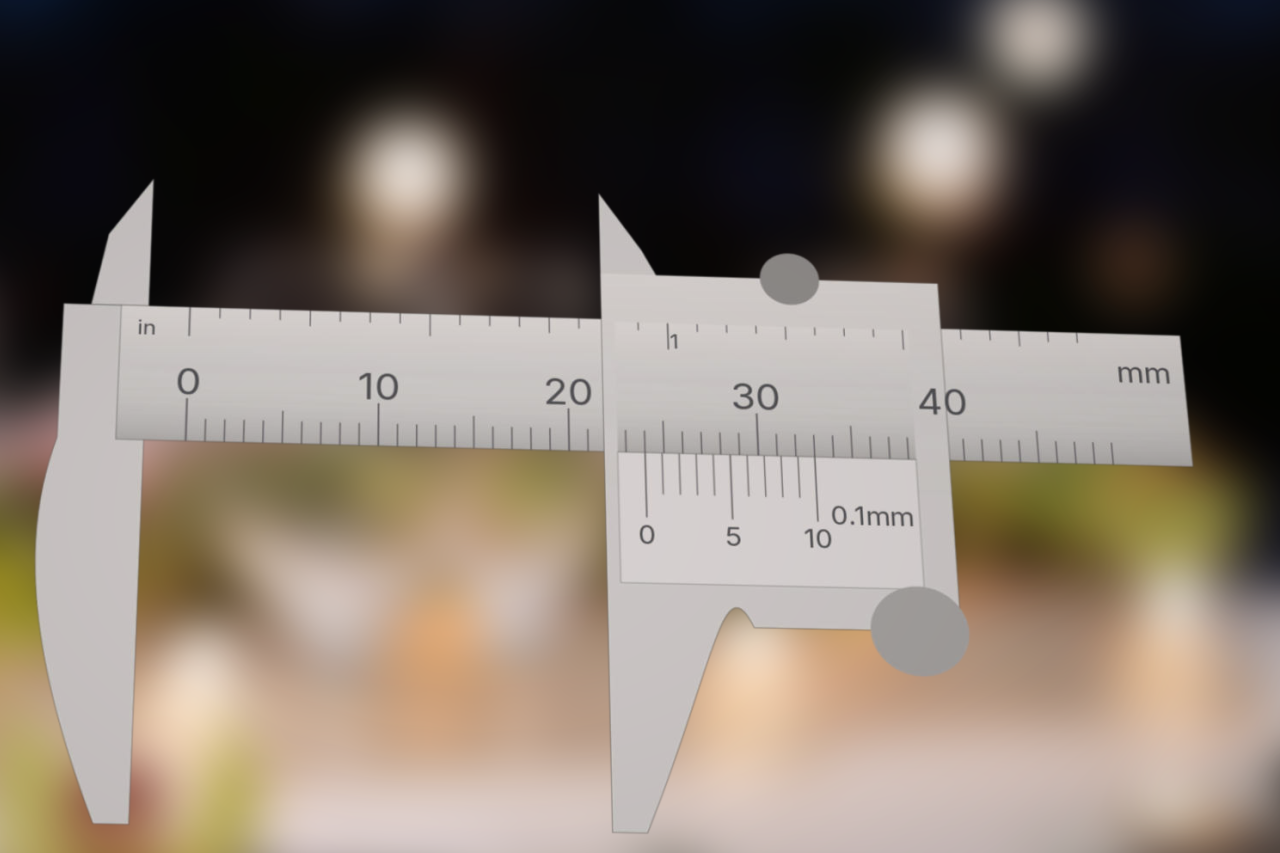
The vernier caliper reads 24.0 mm
